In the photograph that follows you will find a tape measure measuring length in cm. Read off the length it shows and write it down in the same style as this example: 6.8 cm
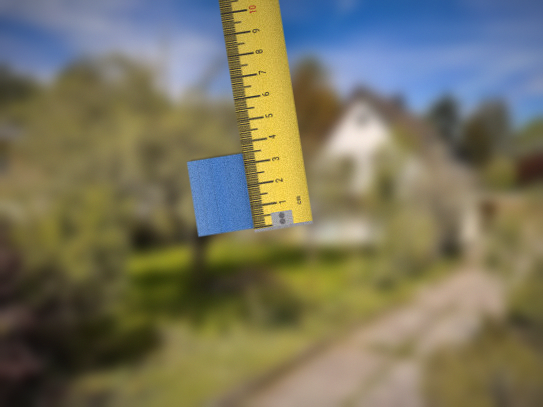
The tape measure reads 3.5 cm
